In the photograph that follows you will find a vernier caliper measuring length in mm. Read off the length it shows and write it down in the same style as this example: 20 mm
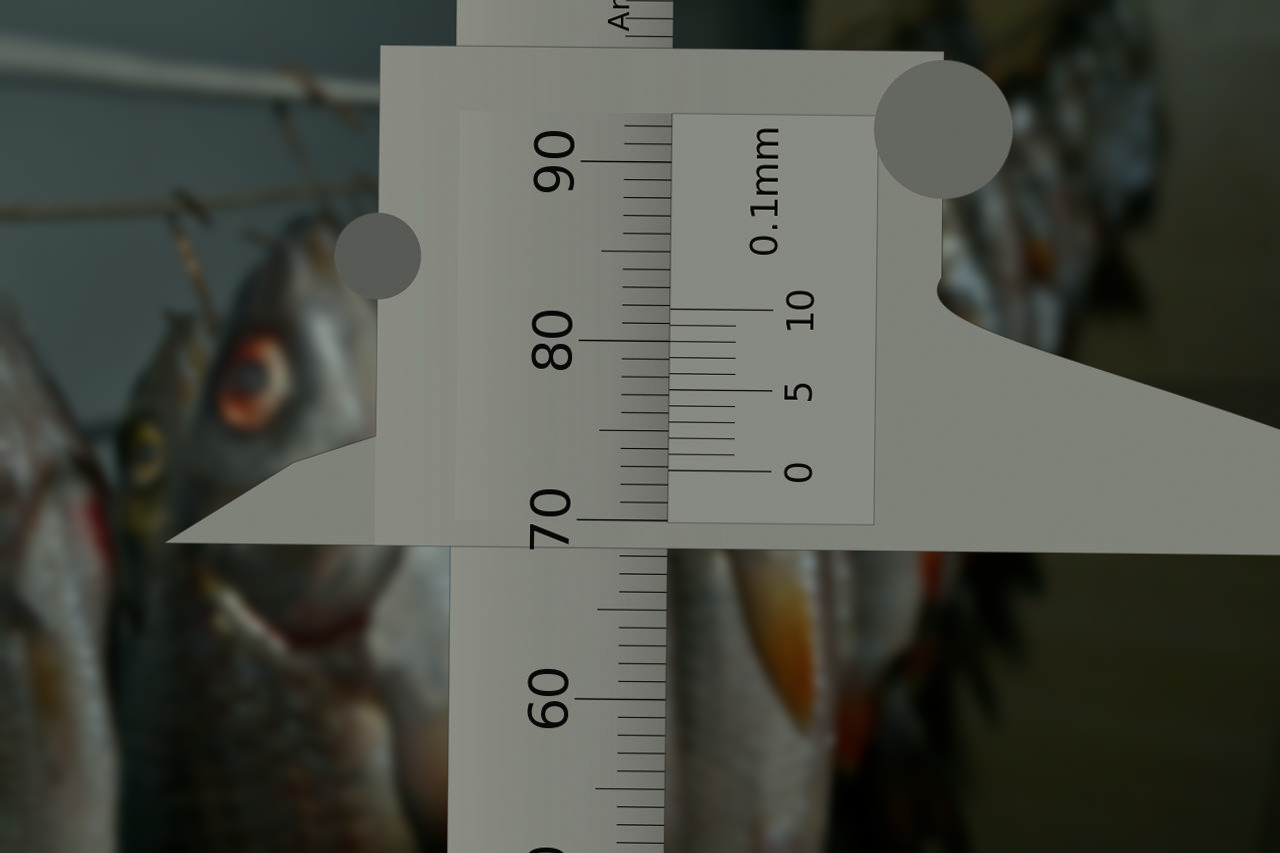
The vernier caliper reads 72.8 mm
